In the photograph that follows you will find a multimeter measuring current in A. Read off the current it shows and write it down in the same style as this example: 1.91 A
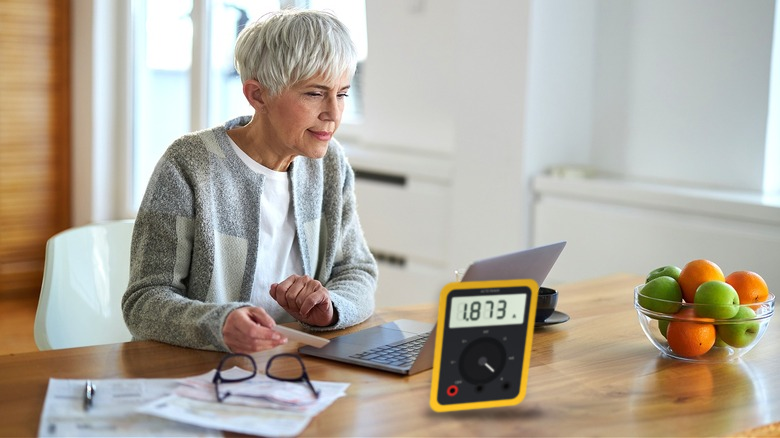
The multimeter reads 1.873 A
